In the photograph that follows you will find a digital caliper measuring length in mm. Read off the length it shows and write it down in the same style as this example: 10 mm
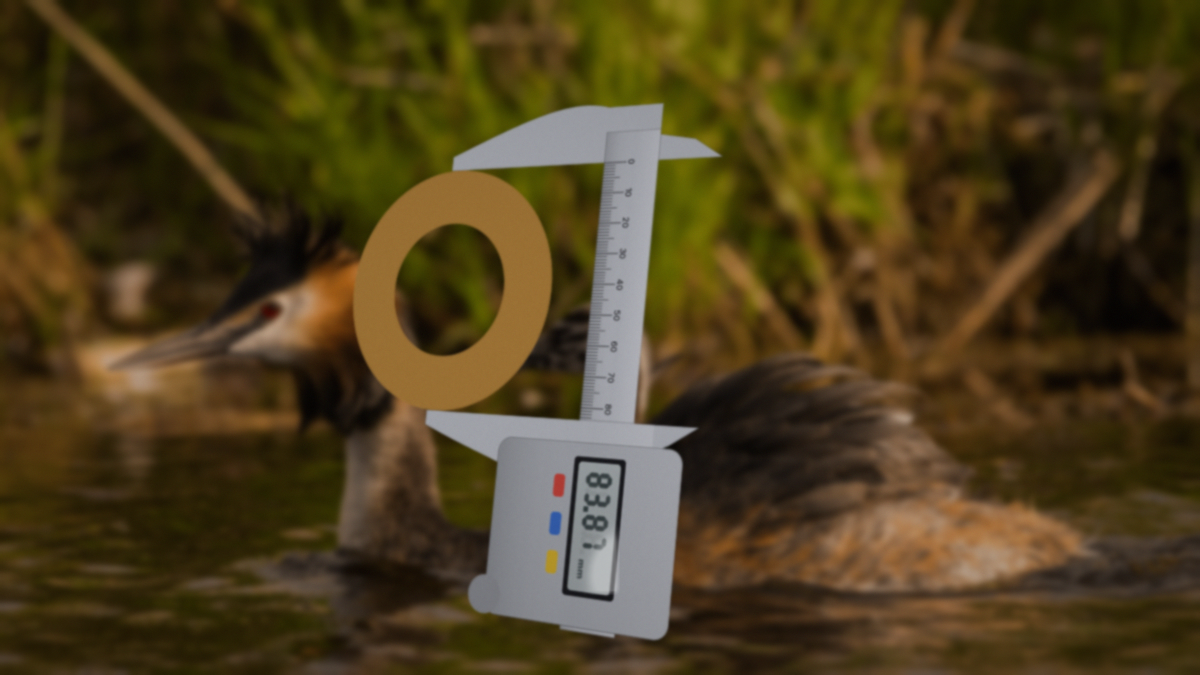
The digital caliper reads 83.87 mm
